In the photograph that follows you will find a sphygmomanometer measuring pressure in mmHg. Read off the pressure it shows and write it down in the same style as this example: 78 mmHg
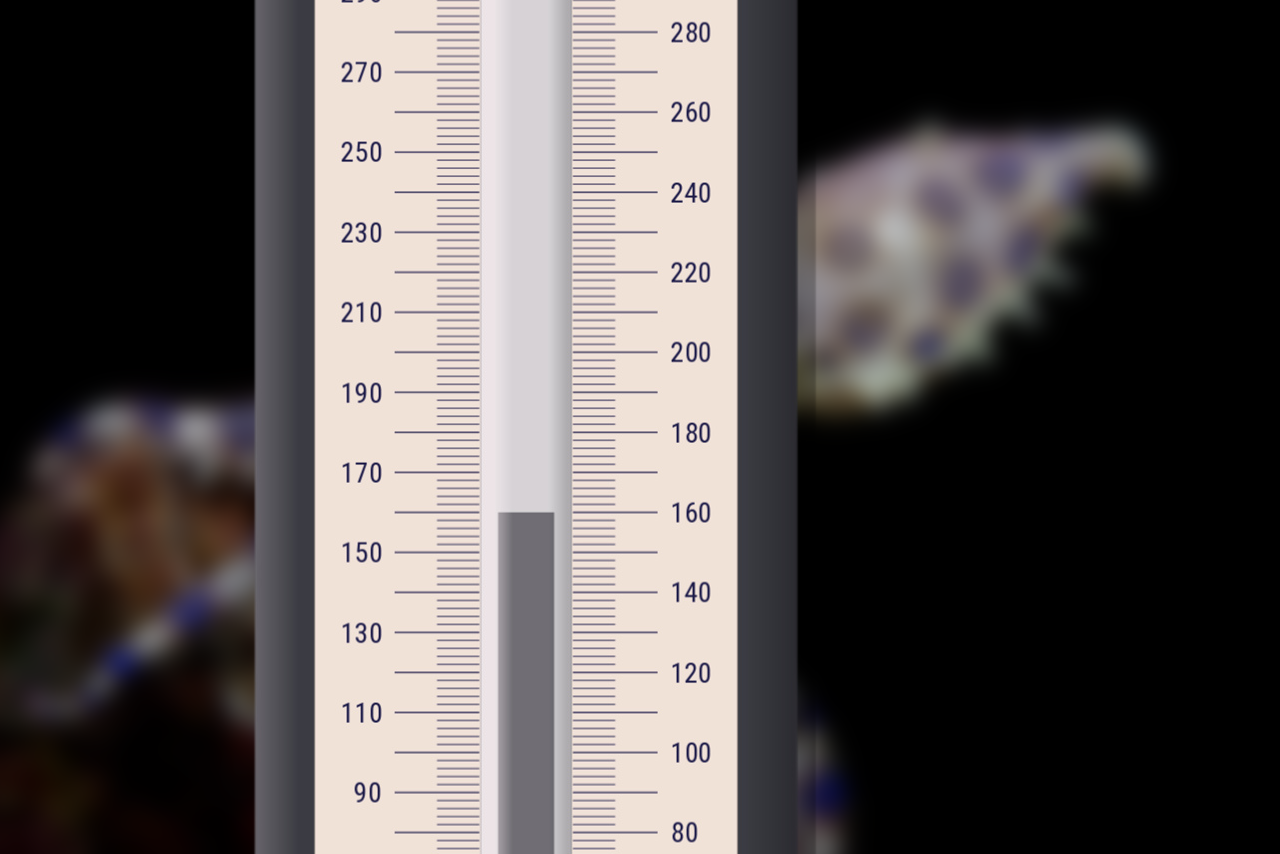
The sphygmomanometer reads 160 mmHg
